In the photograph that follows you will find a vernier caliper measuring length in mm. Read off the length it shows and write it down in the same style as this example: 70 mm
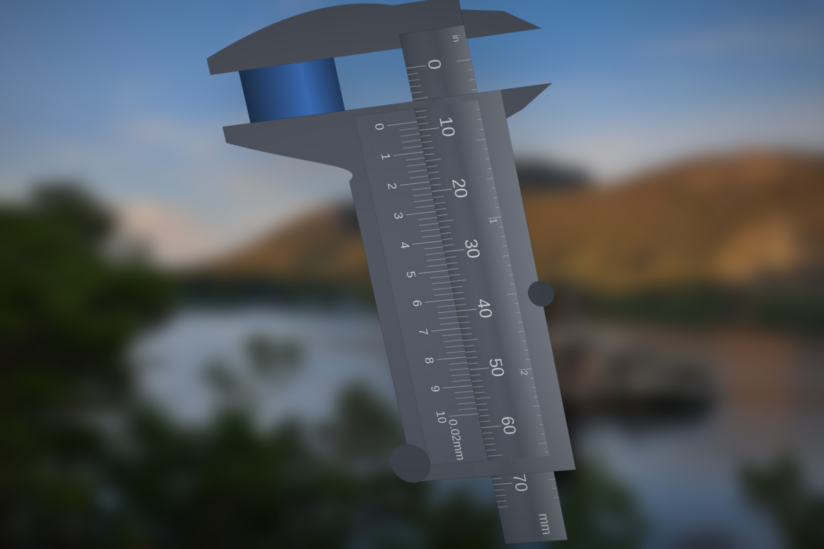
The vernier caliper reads 8.6 mm
